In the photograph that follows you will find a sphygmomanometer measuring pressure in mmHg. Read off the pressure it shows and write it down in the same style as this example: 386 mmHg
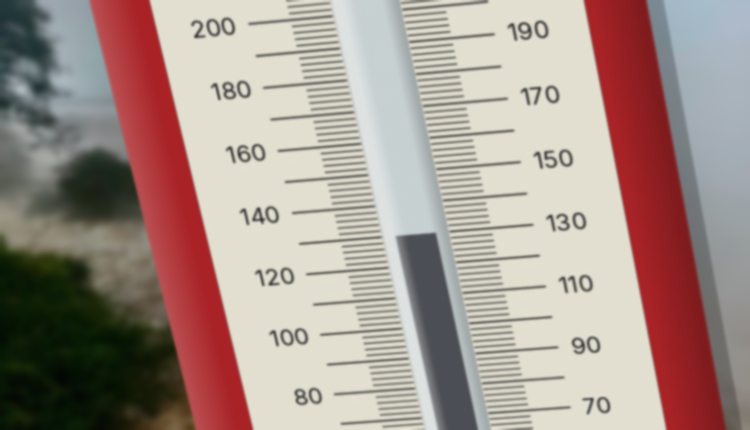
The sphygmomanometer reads 130 mmHg
